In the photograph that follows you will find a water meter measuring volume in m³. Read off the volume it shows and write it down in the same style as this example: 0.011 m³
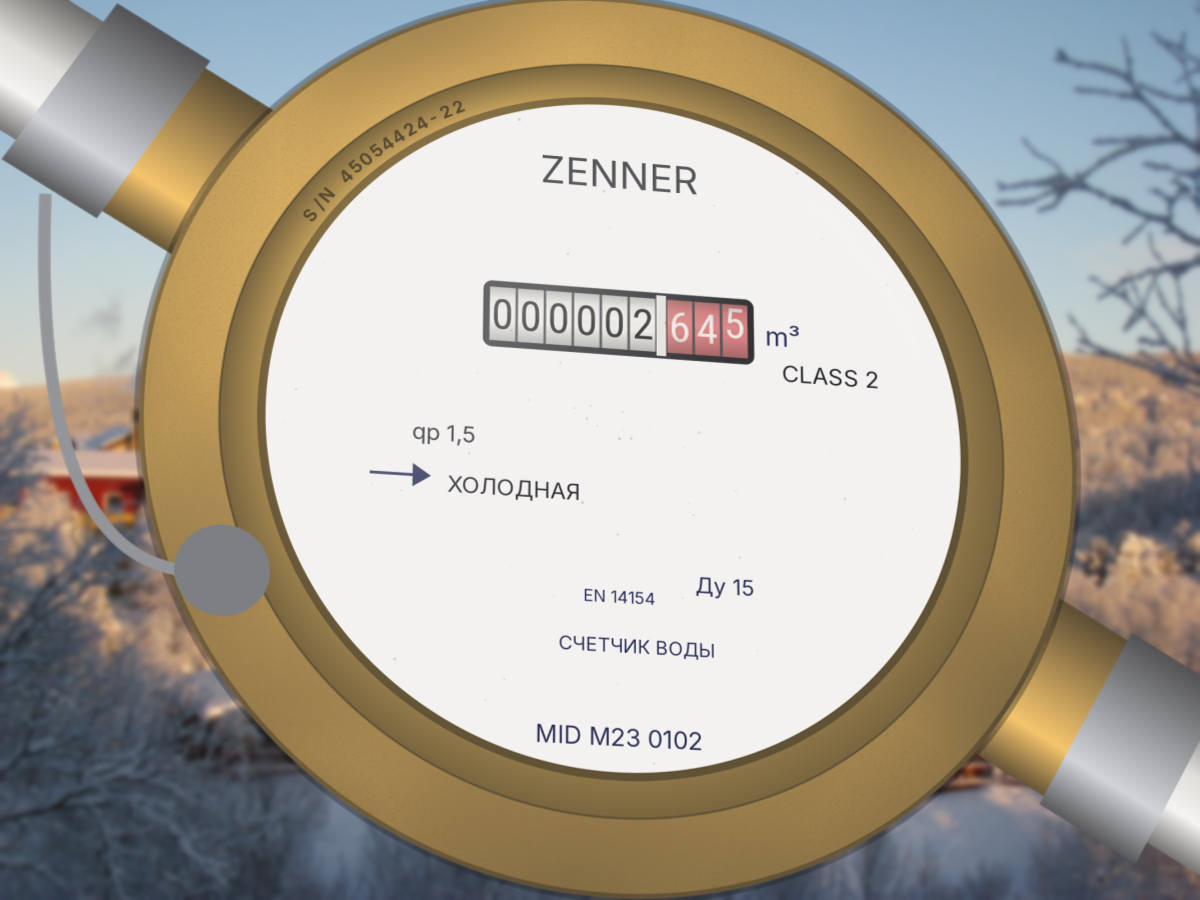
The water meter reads 2.645 m³
